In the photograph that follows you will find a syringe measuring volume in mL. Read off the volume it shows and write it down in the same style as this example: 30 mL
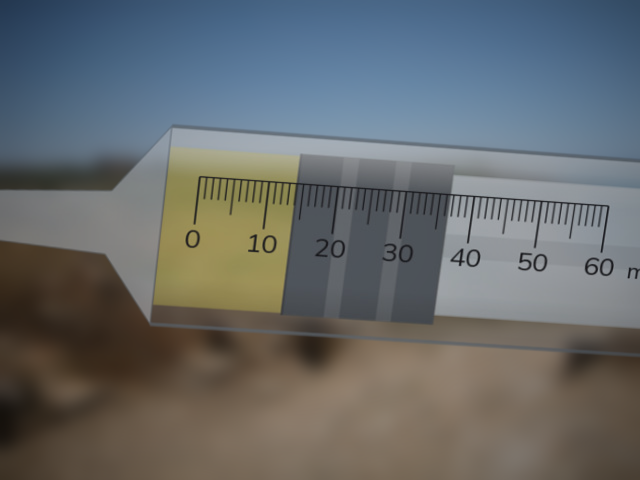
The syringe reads 14 mL
